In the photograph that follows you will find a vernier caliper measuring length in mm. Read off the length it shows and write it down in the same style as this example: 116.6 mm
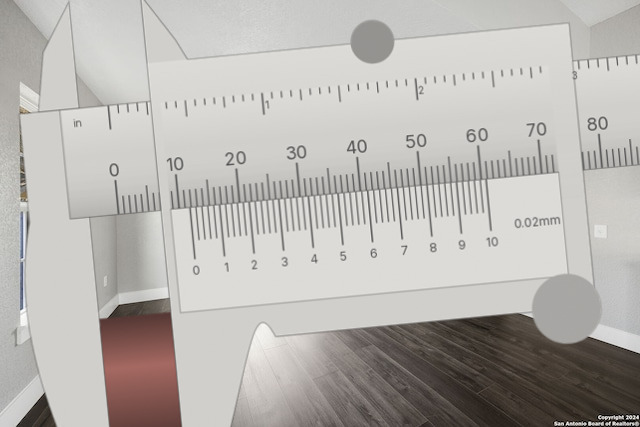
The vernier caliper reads 11.8 mm
